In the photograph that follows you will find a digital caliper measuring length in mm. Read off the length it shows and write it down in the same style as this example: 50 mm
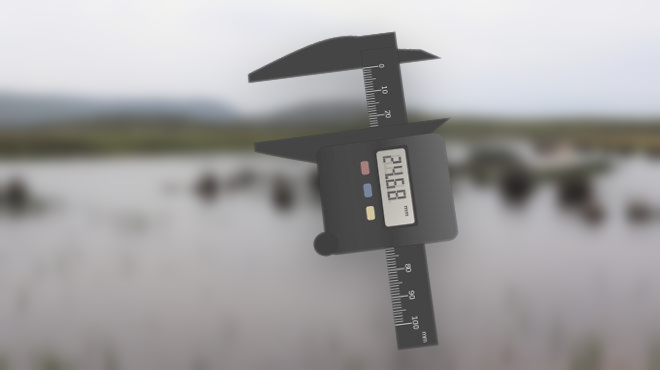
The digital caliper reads 24.68 mm
